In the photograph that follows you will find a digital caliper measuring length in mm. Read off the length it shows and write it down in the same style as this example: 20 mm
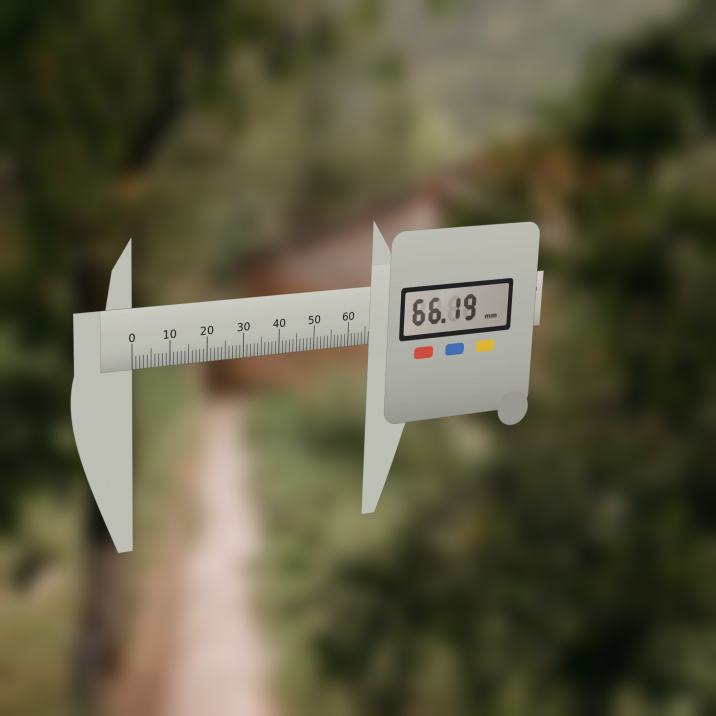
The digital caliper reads 66.19 mm
